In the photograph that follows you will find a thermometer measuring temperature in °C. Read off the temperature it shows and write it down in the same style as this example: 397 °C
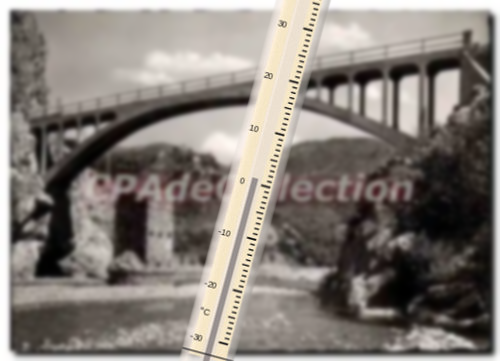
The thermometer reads 1 °C
